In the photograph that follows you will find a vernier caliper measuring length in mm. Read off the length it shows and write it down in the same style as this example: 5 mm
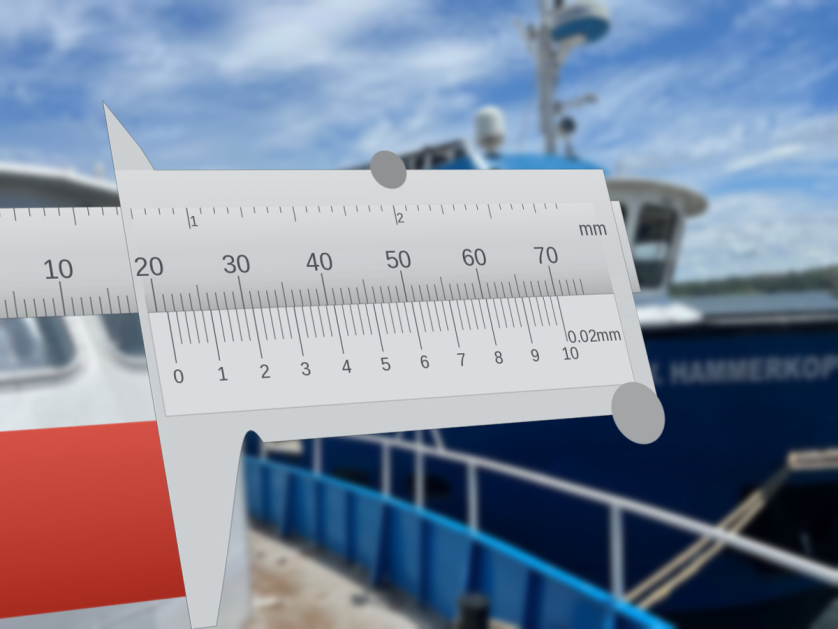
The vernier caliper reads 21.2 mm
